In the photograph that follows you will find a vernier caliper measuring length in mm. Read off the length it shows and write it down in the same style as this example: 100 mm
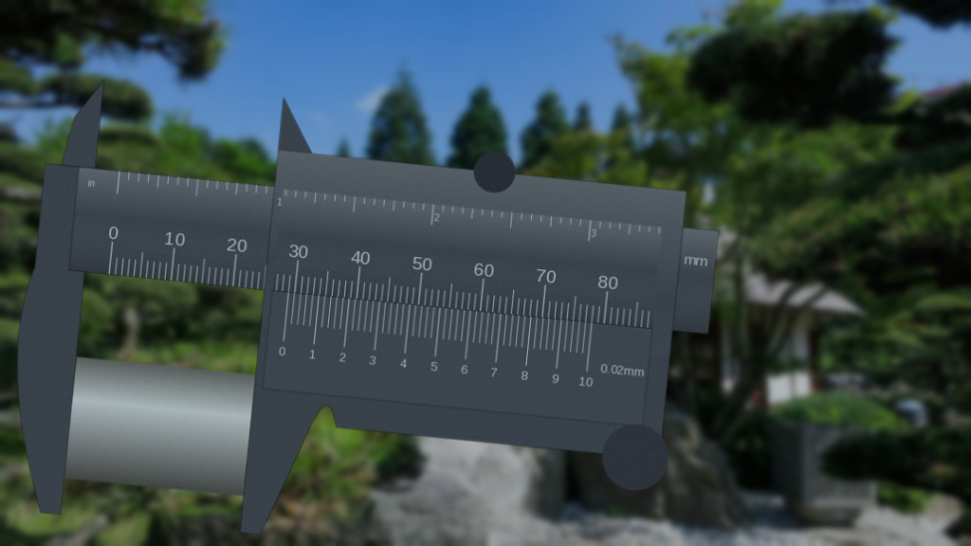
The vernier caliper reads 29.0 mm
